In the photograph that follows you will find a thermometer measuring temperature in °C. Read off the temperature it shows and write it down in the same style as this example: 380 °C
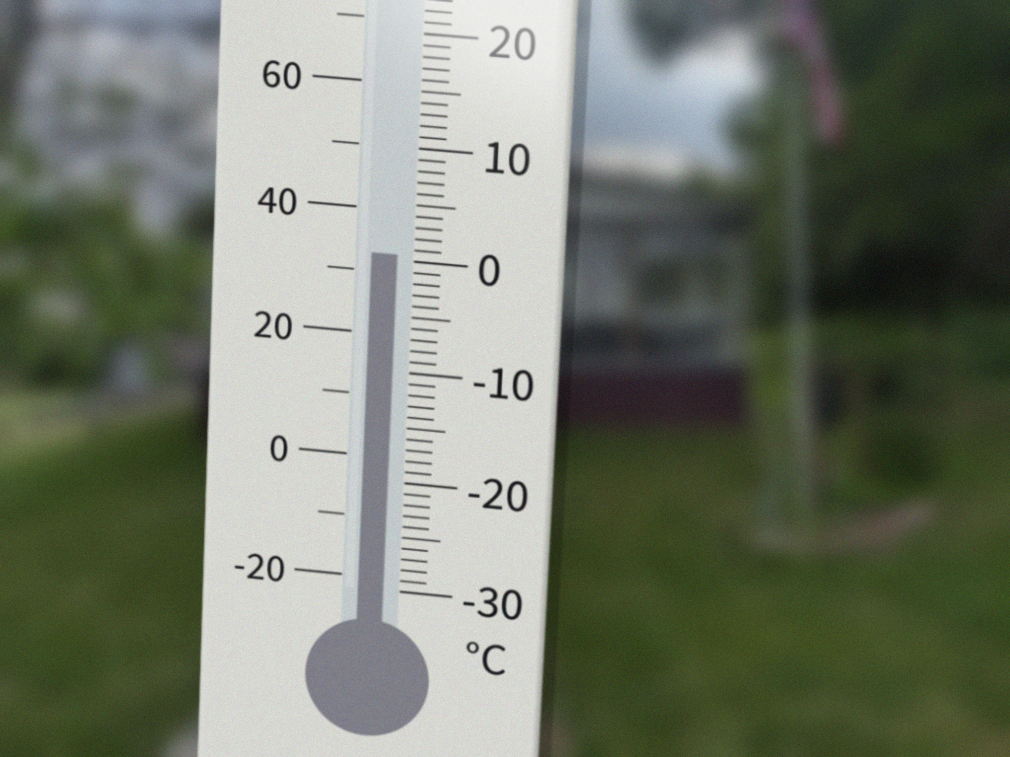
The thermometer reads 0.5 °C
